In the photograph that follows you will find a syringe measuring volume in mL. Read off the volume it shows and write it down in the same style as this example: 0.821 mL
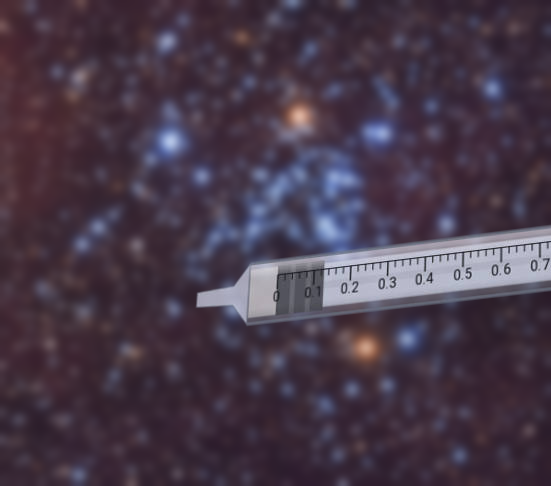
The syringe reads 0 mL
